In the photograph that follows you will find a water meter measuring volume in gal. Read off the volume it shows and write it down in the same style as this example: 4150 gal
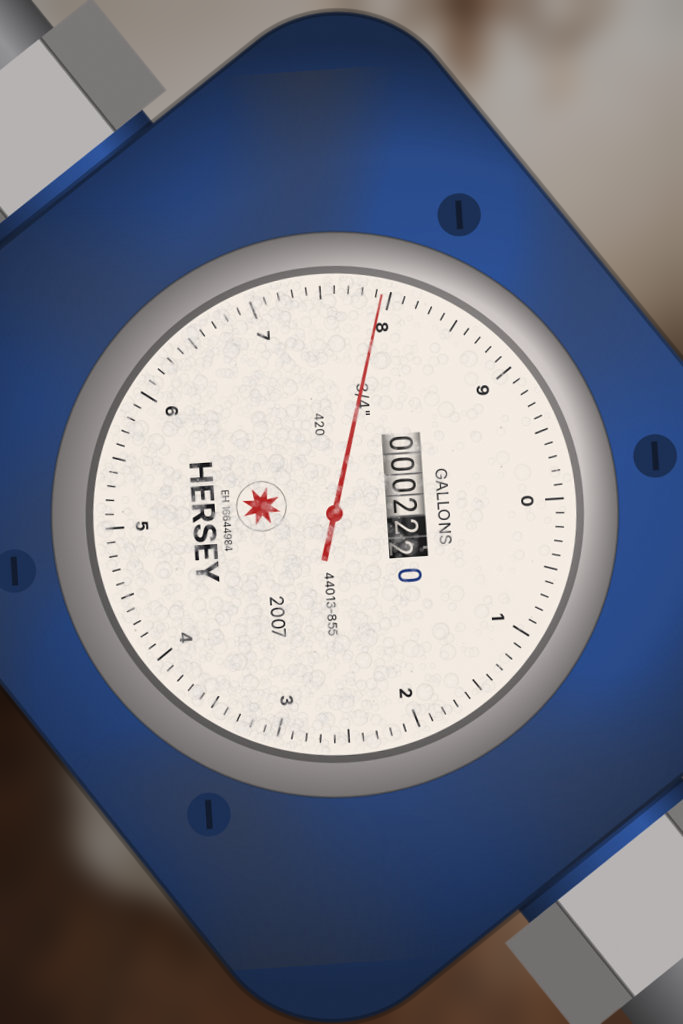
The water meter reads 2217.9 gal
